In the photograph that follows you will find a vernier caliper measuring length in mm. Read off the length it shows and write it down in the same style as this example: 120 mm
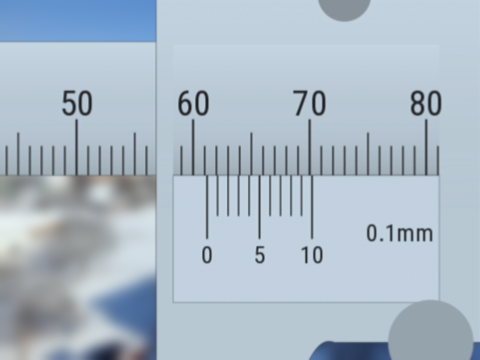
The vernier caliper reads 61.2 mm
